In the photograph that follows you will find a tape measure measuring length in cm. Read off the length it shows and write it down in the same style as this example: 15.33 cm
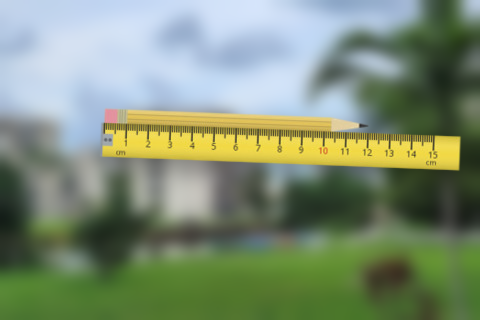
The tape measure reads 12 cm
